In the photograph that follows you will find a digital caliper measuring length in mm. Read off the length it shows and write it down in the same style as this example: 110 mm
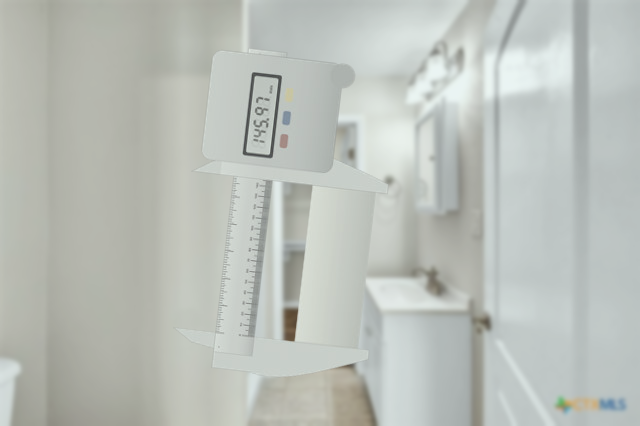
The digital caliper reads 145.97 mm
